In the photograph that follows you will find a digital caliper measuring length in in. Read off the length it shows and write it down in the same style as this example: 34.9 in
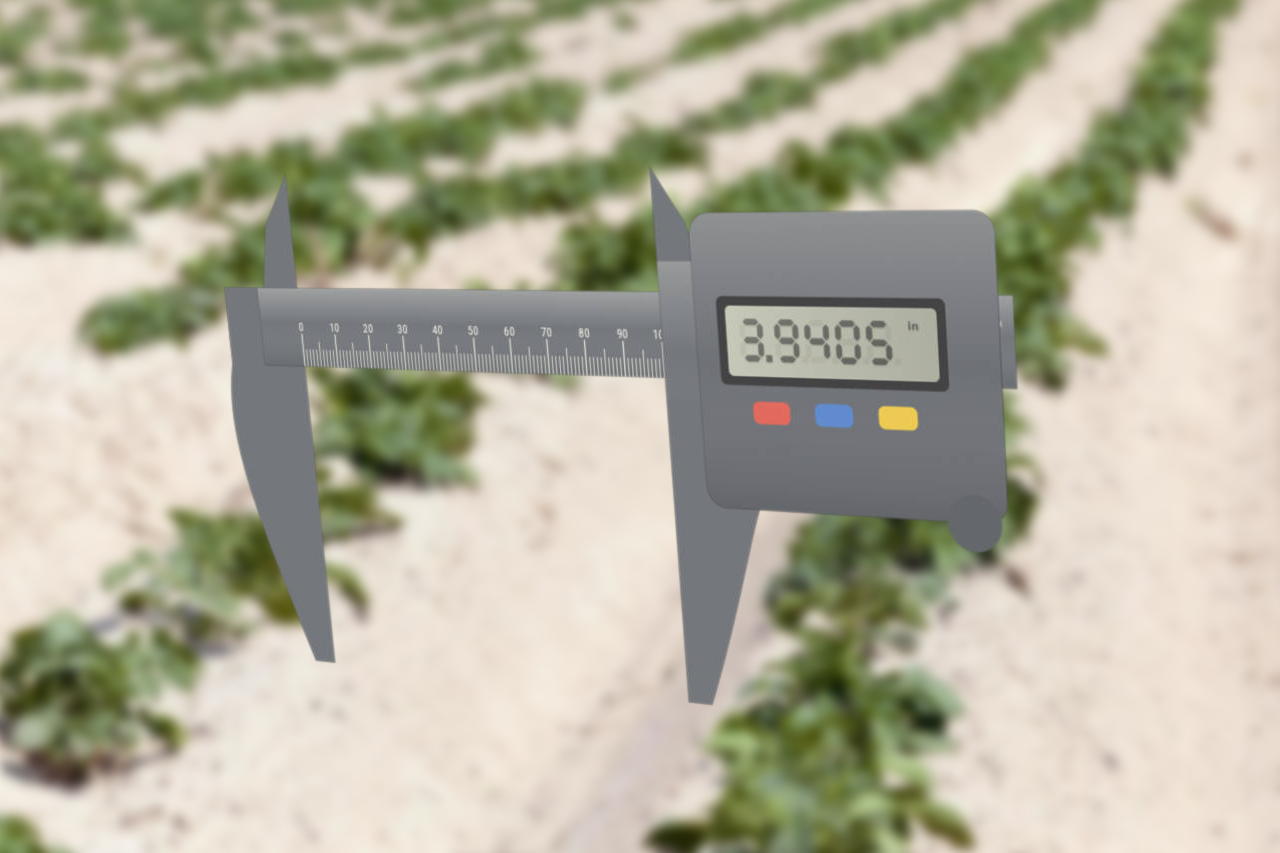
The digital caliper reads 3.9405 in
